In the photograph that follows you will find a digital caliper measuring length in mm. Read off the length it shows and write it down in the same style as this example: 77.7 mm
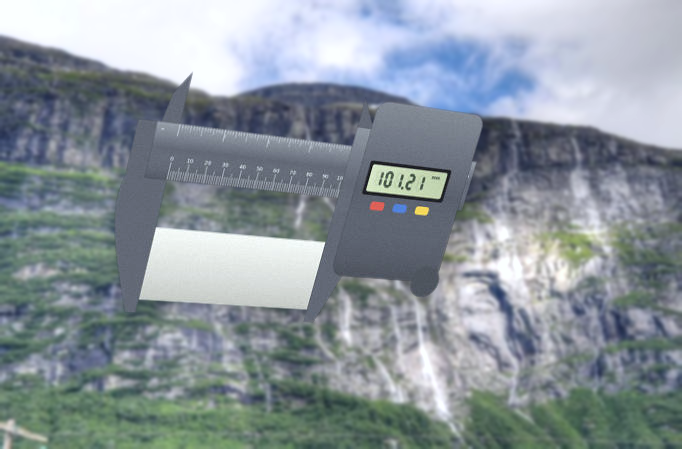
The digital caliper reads 101.21 mm
